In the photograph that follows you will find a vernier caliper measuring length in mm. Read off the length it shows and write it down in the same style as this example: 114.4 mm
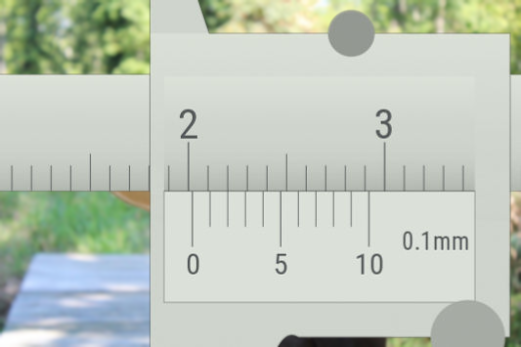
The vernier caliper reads 20.2 mm
